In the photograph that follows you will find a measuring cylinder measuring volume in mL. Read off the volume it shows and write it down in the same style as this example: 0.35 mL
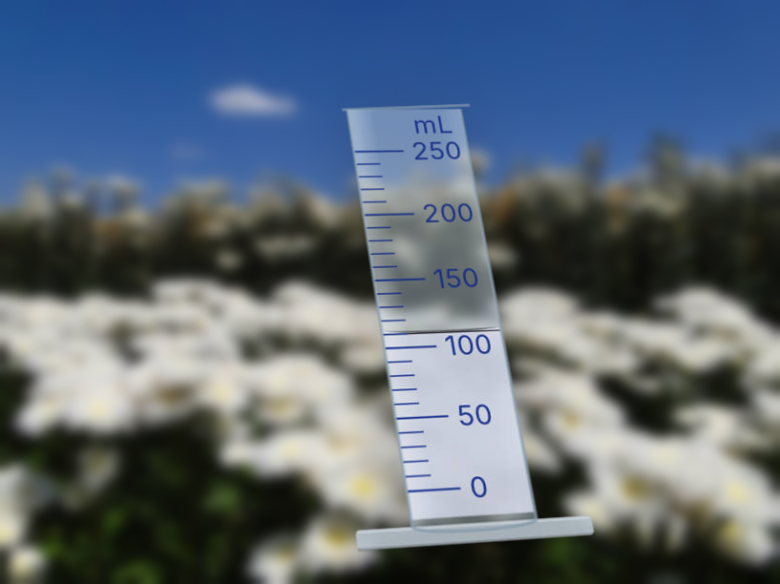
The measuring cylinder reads 110 mL
